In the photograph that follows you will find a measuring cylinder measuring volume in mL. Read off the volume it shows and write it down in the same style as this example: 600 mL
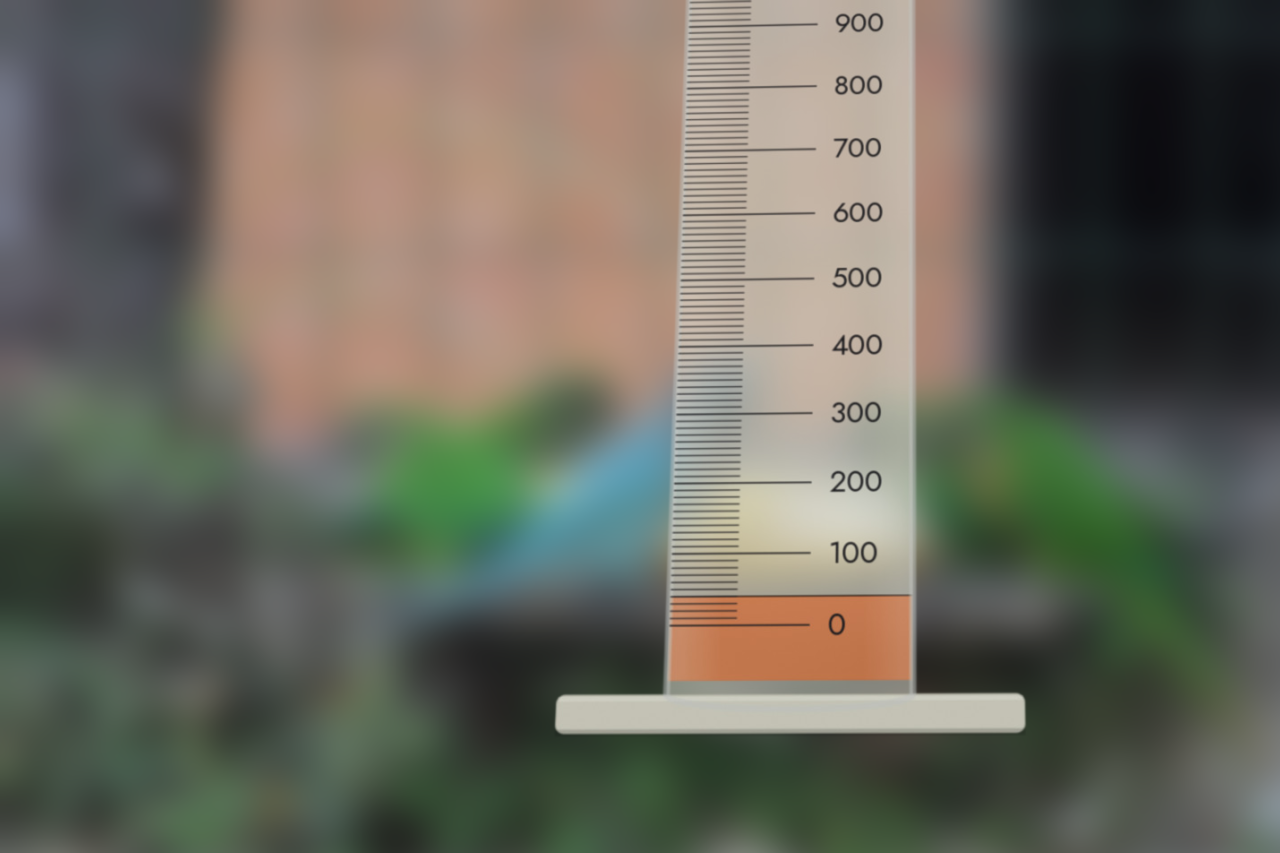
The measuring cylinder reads 40 mL
